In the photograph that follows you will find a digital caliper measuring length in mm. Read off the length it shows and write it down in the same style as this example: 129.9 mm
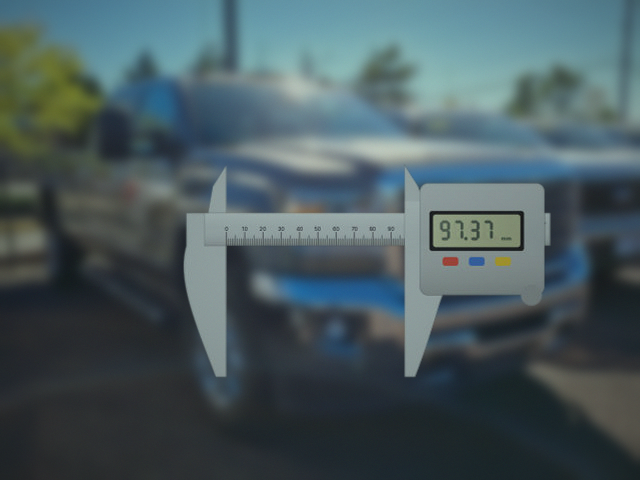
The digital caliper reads 97.37 mm
